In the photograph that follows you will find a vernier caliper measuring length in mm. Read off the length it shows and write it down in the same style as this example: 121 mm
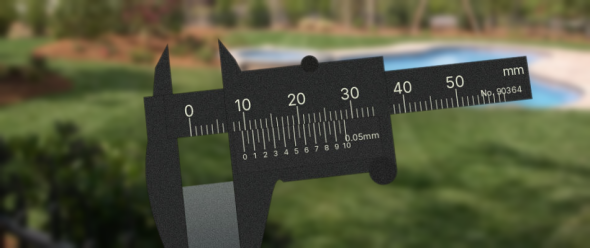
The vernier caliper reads 9.4 mm
